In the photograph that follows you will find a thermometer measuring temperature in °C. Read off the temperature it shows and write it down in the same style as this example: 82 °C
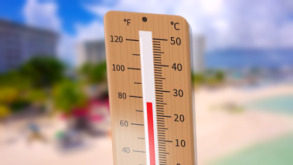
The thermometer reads 25 °C
